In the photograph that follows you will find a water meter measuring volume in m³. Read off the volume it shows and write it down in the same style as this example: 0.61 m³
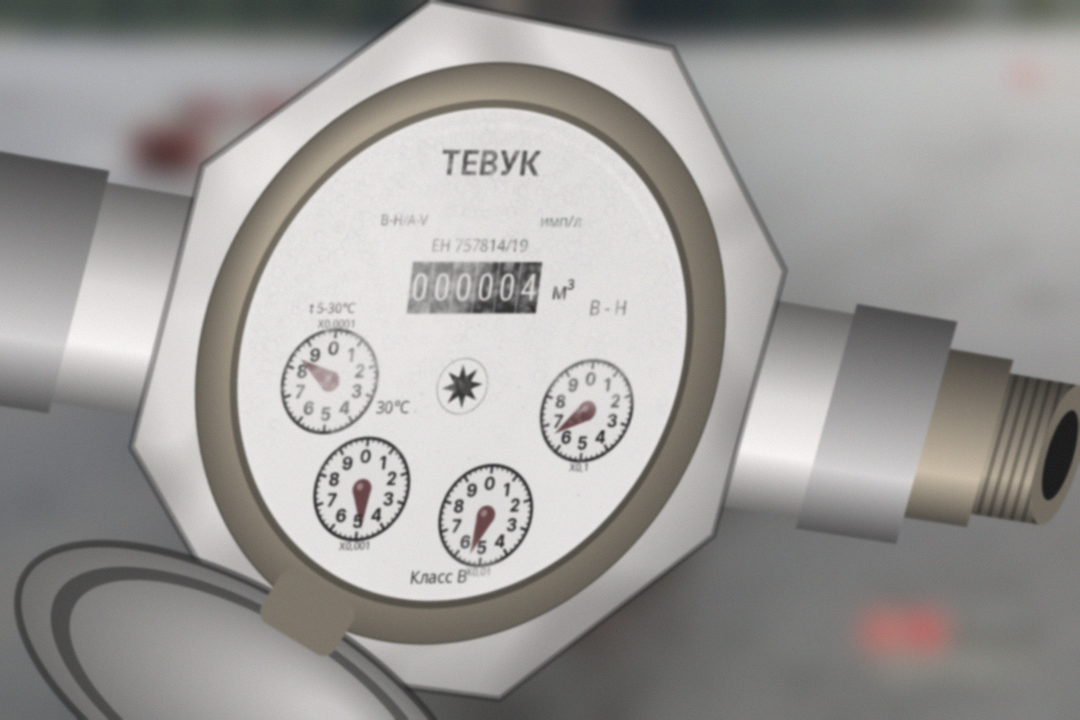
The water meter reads 4.6548 m³
